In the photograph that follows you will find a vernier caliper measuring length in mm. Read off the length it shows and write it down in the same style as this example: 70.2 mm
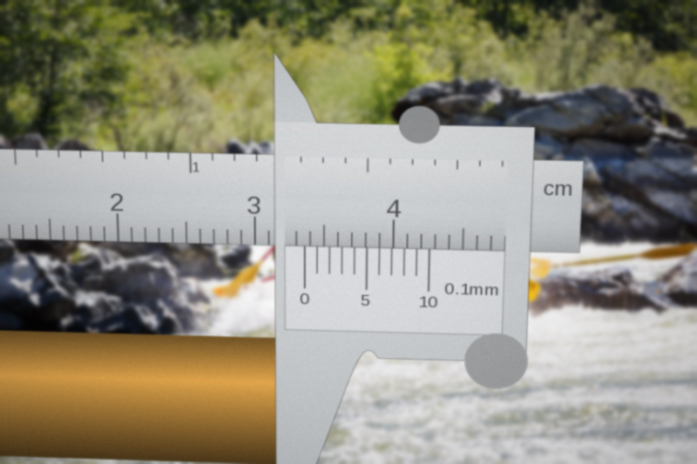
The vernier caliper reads 33.6 mm
